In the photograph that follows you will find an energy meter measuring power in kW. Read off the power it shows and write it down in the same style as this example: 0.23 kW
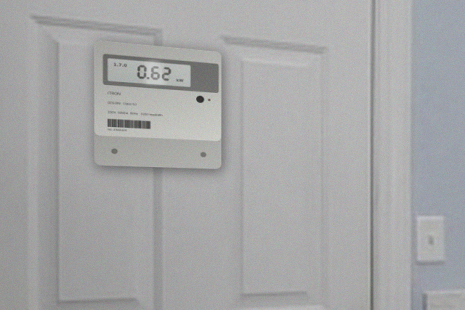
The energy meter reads 0.62 kW
